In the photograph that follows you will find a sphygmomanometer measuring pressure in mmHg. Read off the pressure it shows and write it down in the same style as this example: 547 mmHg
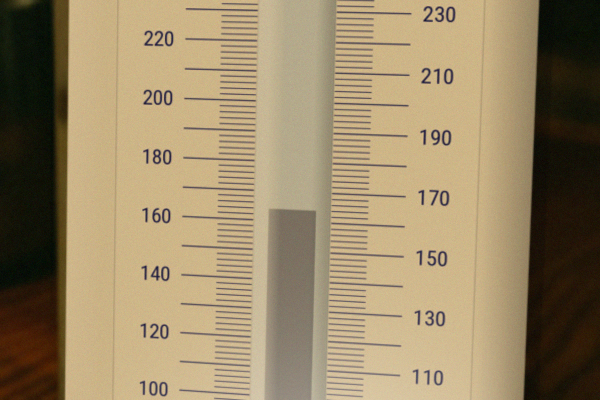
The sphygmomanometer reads 164 mmHg
